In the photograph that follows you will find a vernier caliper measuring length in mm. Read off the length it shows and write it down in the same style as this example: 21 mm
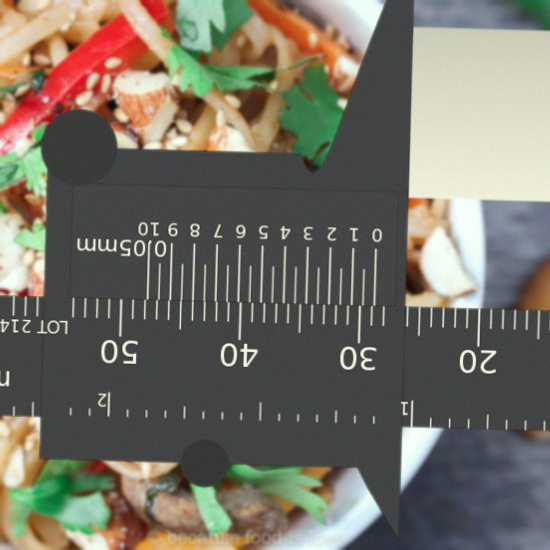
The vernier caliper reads 28.8 mm
